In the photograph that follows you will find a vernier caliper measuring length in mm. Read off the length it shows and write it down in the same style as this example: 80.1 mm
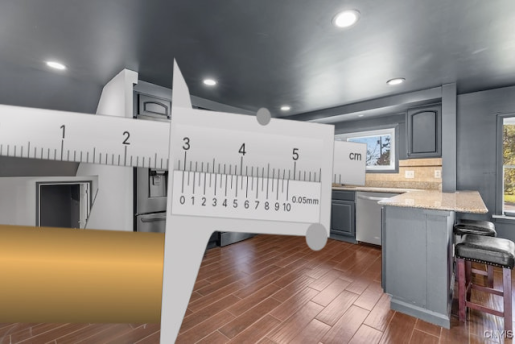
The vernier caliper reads 29.8 mm
